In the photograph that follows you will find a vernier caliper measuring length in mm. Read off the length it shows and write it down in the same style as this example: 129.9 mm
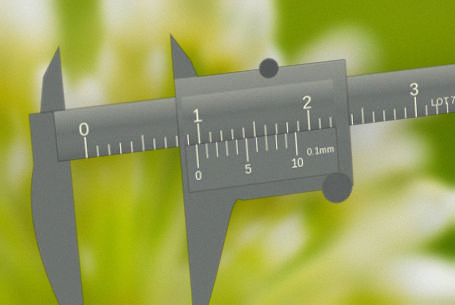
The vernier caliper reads 9.7 mm
